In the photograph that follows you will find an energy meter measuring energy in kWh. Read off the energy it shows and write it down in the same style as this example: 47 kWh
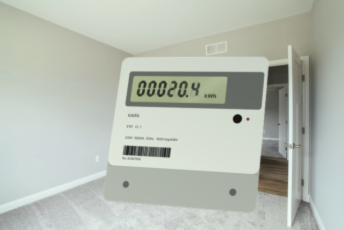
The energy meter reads 20.4 kWh
